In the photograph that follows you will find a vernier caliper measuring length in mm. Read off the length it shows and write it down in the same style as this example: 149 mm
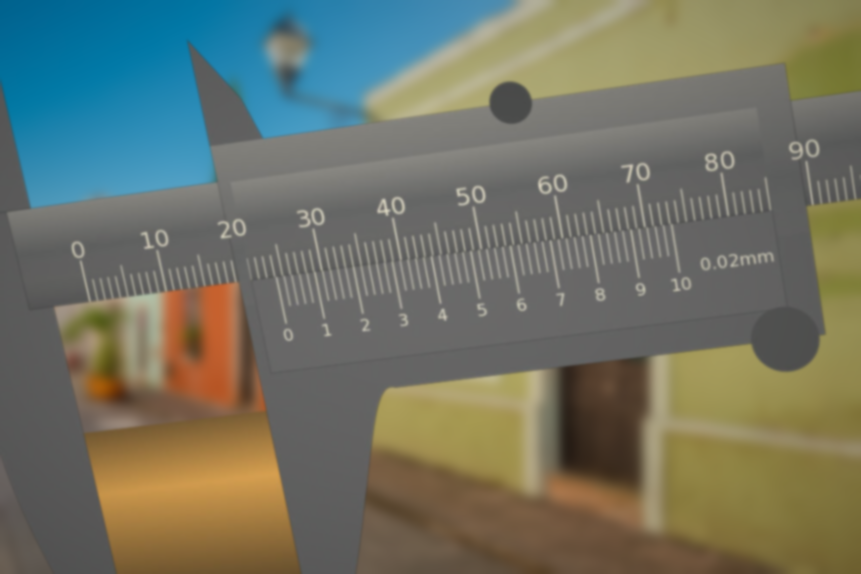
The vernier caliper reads 24.2 mm
